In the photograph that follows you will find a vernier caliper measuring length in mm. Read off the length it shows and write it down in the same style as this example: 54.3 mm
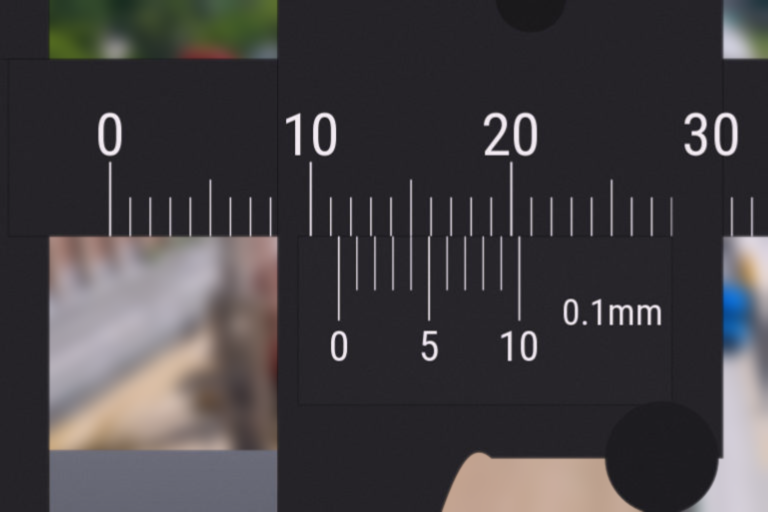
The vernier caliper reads 11.4 mm
